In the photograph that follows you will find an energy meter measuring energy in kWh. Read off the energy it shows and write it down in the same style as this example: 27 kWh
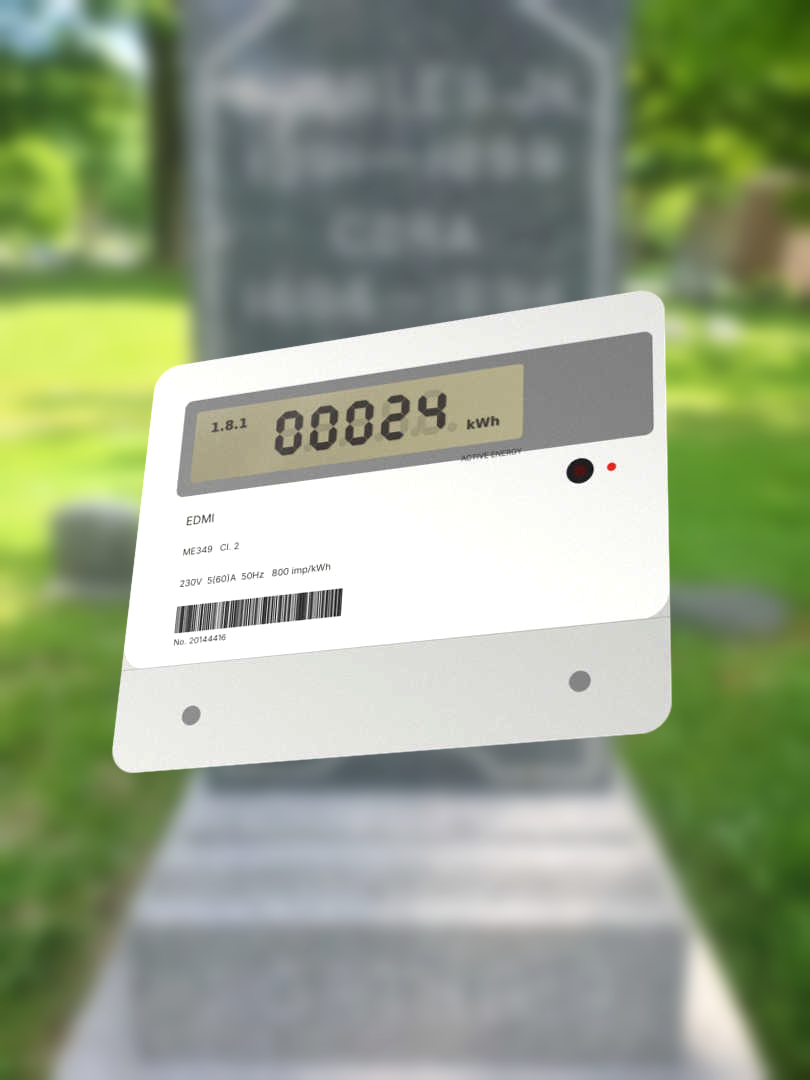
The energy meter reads 24 kWh
